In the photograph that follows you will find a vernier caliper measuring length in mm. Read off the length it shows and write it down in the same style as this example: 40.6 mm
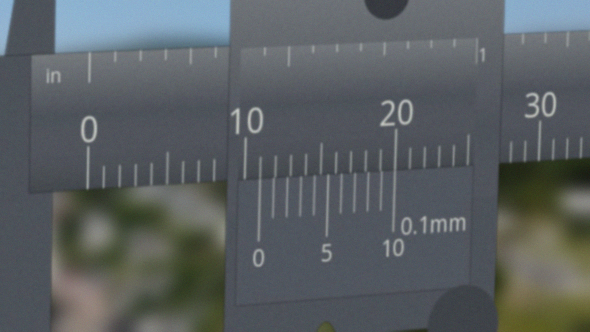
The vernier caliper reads 11.0 mm
